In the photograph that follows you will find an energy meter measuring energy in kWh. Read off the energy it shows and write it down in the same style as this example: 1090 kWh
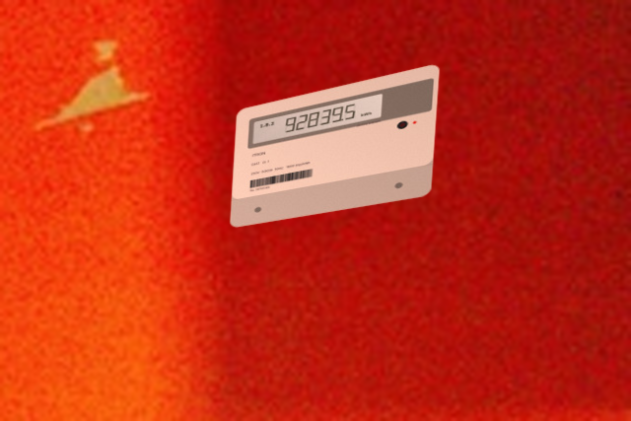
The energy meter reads 92839.5 kWh
